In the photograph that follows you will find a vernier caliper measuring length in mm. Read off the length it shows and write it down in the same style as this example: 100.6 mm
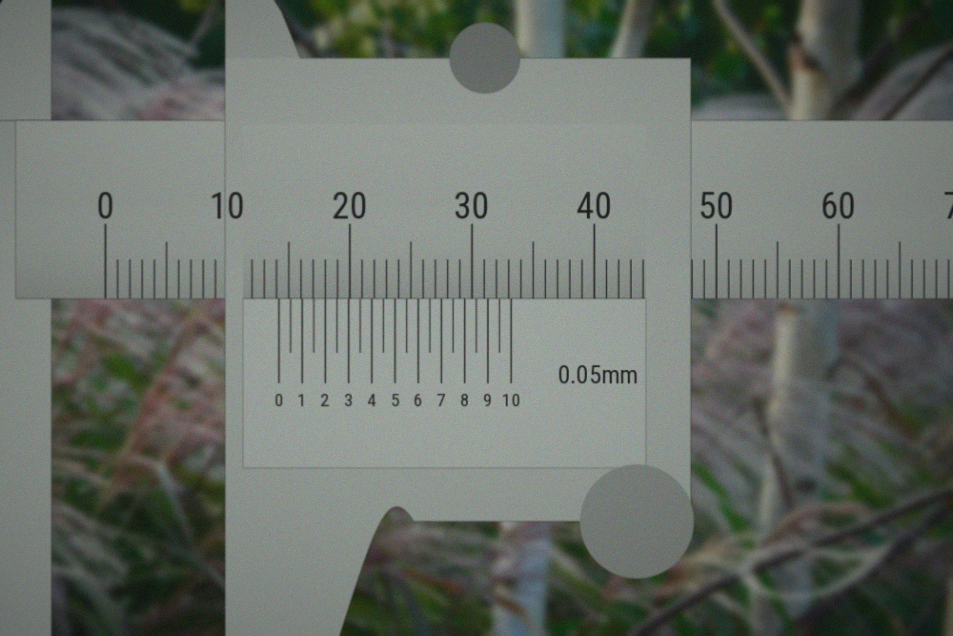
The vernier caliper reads 14.2 mm
